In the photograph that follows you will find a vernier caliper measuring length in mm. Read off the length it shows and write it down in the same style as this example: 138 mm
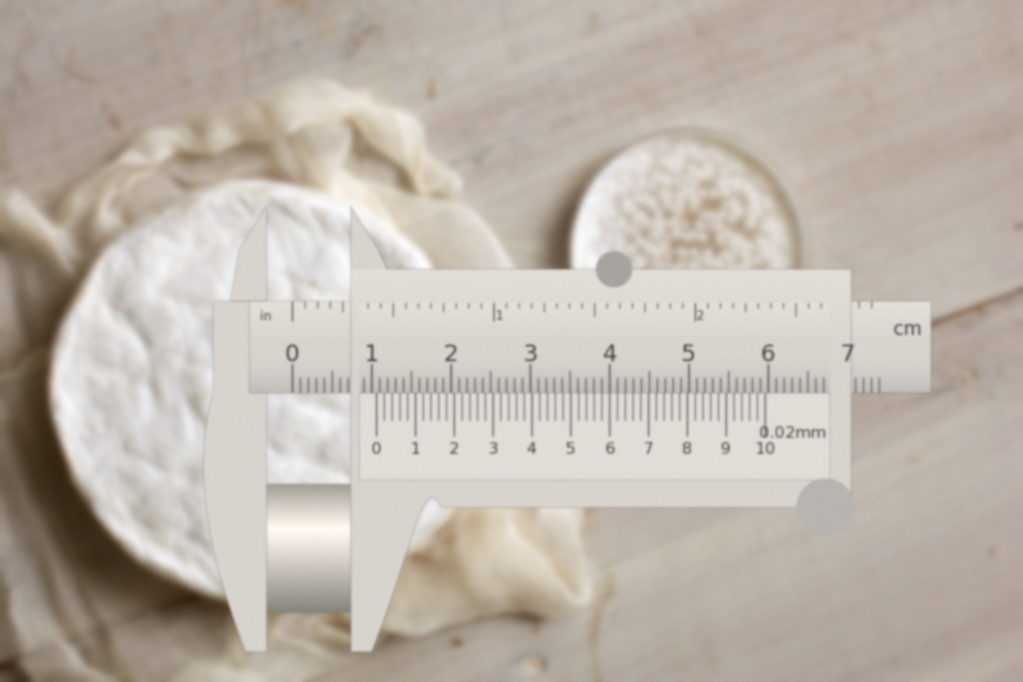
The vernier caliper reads 10.6 mm
